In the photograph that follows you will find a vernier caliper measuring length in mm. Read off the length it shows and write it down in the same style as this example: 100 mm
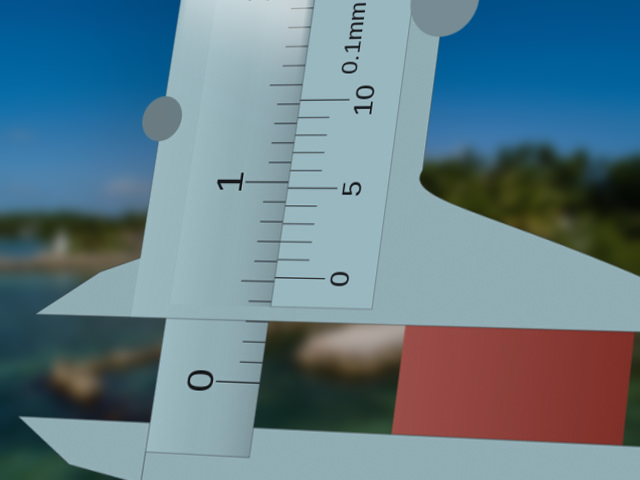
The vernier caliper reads 5.2 mm
